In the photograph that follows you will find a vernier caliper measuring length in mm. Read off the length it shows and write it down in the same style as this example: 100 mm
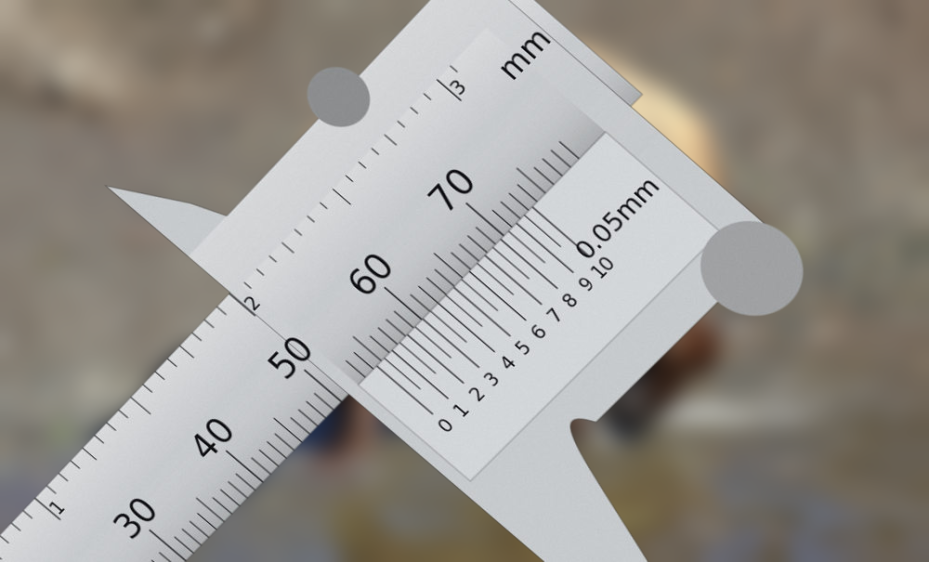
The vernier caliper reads 54.4 mm
